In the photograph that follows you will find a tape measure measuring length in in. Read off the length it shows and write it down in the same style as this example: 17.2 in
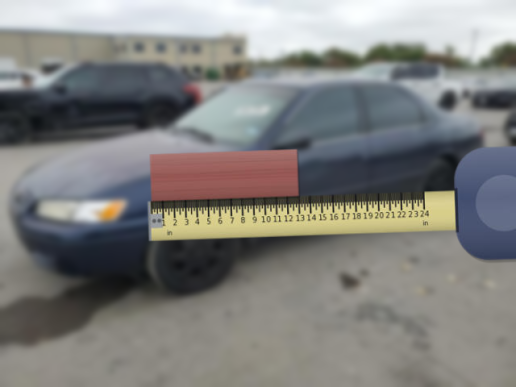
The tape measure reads 13 in
